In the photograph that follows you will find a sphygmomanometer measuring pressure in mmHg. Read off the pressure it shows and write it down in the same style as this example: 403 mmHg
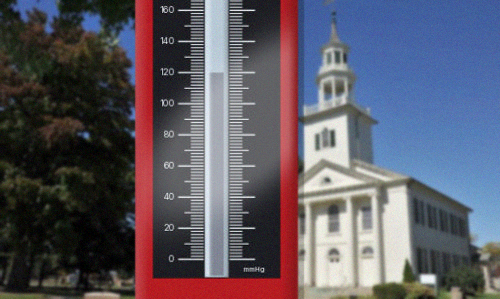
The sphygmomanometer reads 120 mmHg
